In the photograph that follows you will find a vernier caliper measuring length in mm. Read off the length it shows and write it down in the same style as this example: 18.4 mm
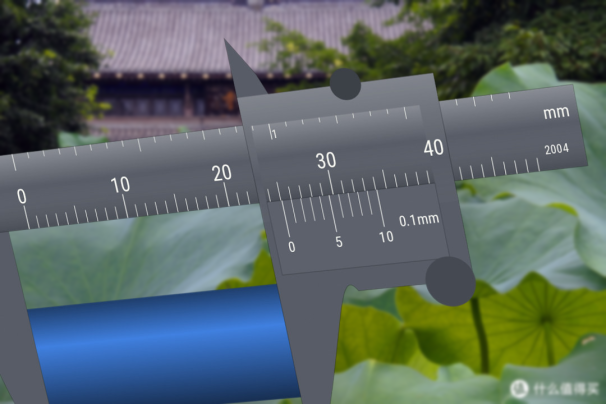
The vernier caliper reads 25.1 mm
